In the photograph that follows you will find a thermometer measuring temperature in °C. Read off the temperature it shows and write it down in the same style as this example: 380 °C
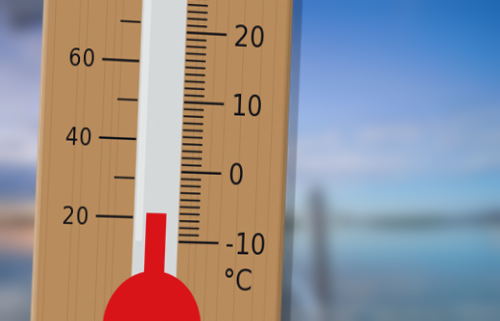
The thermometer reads -6 °C
